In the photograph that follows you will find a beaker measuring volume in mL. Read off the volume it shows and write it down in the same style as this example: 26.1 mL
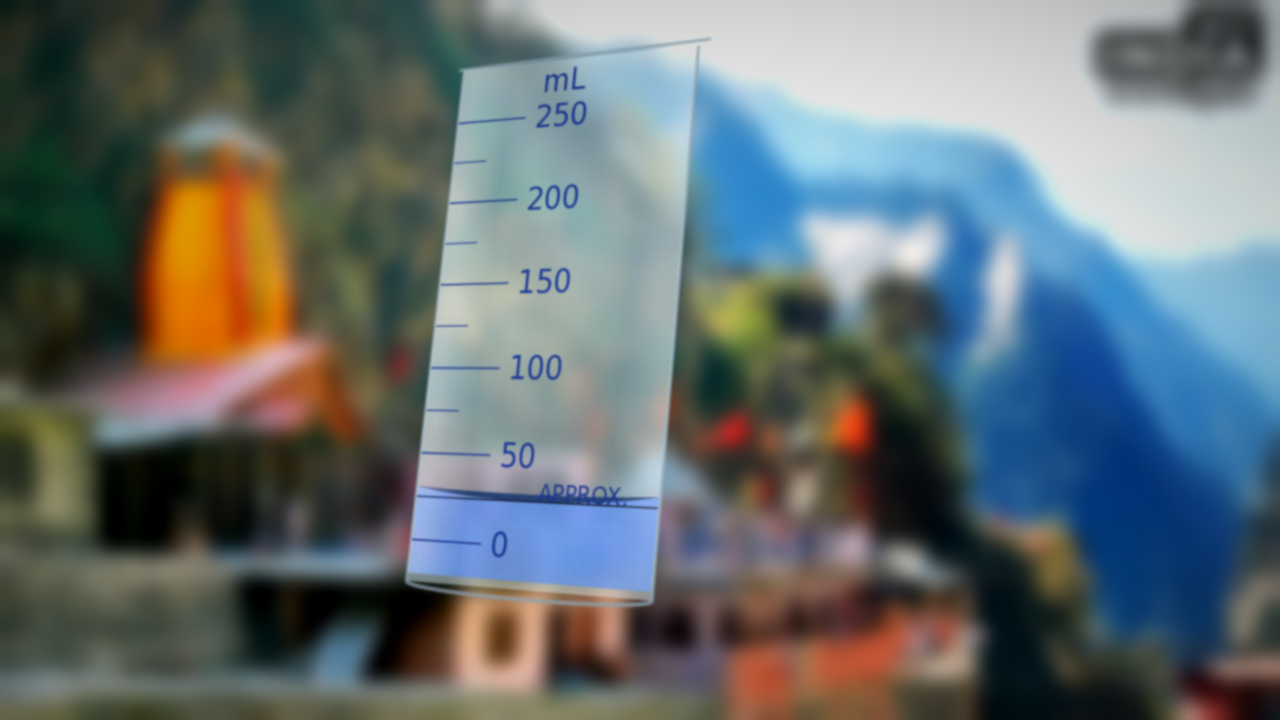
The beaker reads 25 mL
